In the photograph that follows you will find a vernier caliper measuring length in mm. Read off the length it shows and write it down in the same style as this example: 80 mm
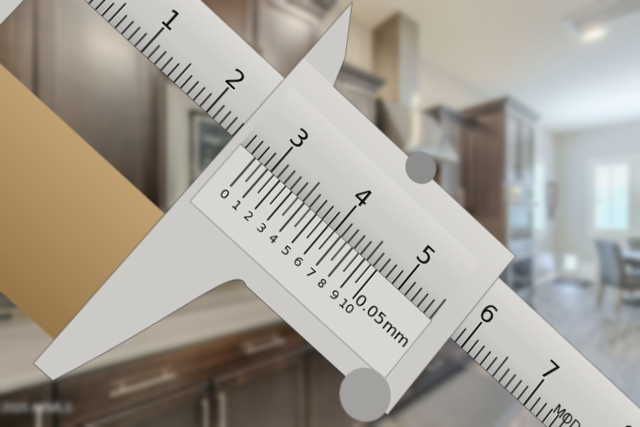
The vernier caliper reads 27.6 mm
